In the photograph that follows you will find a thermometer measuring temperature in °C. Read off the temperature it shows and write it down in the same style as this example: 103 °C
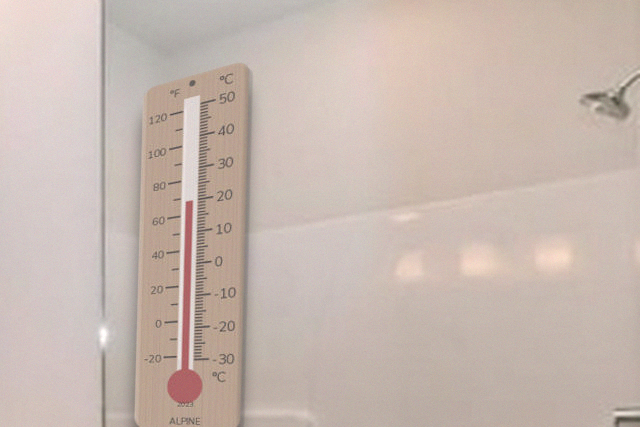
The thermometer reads 20 °C
